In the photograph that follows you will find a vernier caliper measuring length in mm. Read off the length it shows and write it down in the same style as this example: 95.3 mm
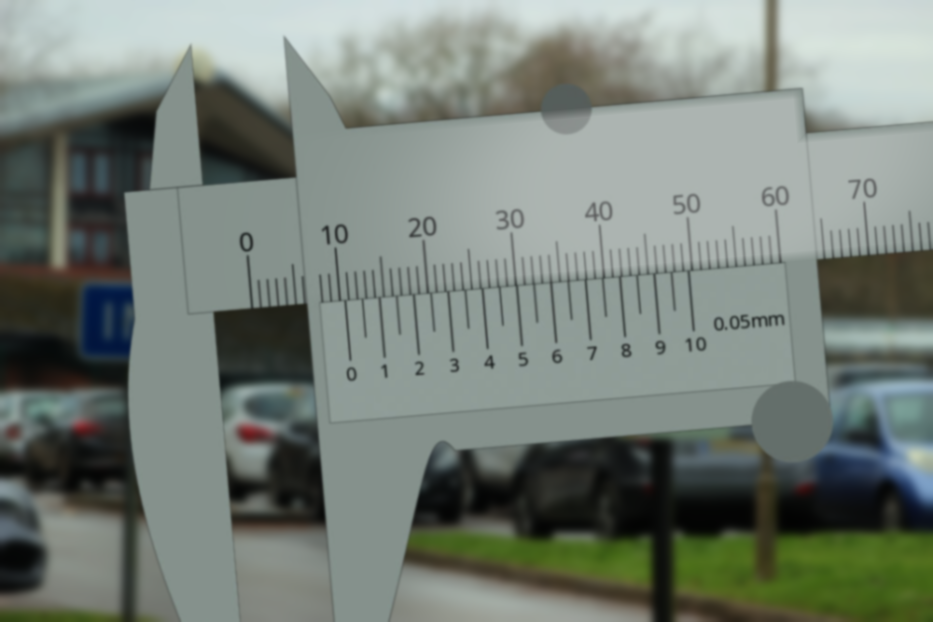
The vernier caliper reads 10.6 mm
